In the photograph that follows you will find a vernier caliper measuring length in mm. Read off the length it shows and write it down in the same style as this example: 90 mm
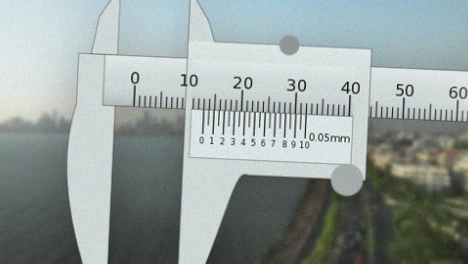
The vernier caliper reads 13.0 mm
